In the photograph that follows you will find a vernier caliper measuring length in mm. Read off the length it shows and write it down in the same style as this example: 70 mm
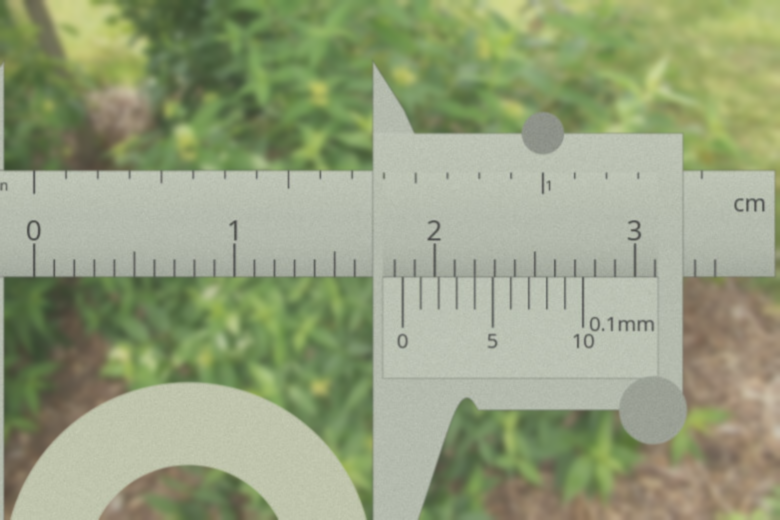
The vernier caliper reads 18.4 mm
